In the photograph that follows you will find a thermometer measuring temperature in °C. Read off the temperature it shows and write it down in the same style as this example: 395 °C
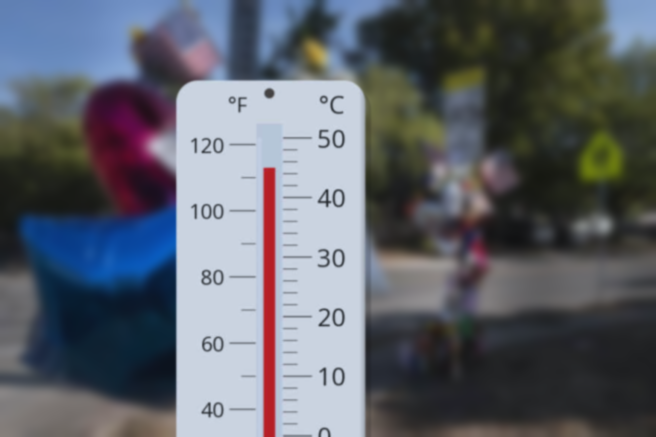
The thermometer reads 45 °C
